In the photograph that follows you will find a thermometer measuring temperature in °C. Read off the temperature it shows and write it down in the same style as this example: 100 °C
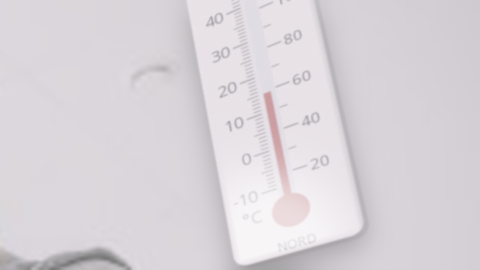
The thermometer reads 15 °C
